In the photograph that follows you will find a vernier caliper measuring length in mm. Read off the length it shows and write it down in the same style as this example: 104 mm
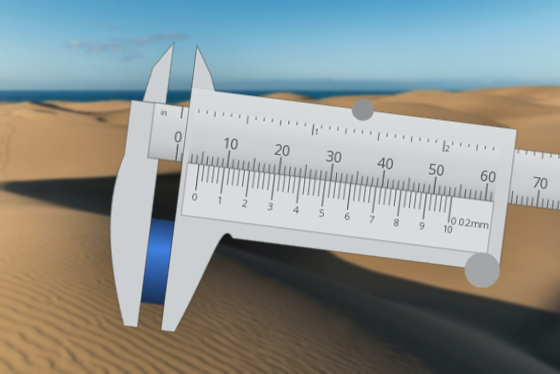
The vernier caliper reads 4.5 mm
